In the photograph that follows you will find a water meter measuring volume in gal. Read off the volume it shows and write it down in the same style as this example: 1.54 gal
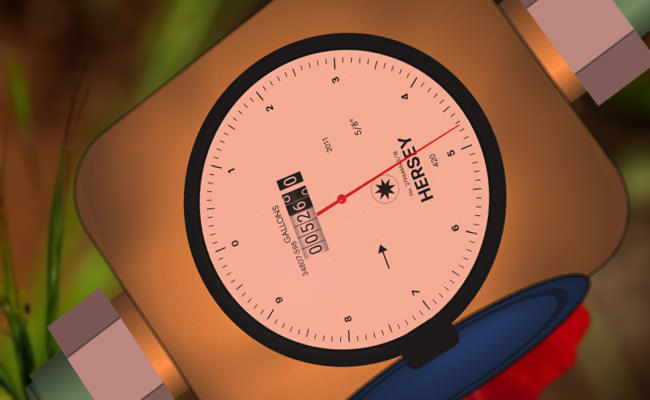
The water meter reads 52684.7 gal
